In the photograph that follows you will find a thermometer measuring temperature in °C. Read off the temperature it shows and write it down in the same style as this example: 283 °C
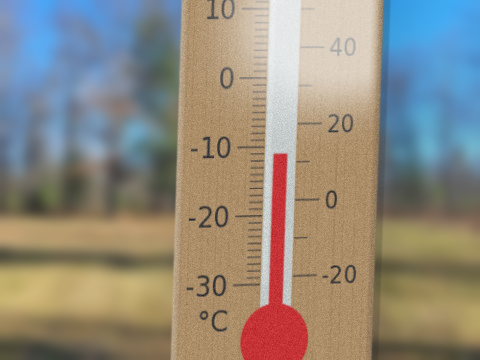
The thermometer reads -11 °C
